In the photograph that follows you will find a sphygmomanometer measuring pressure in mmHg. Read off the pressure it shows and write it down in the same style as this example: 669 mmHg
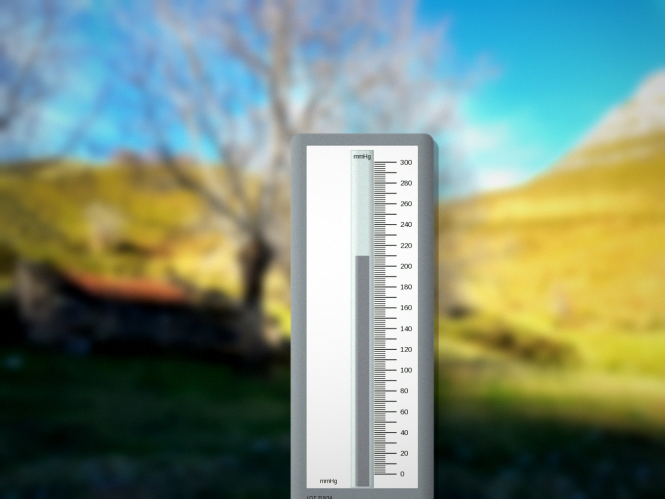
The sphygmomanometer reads 210 mmHg
